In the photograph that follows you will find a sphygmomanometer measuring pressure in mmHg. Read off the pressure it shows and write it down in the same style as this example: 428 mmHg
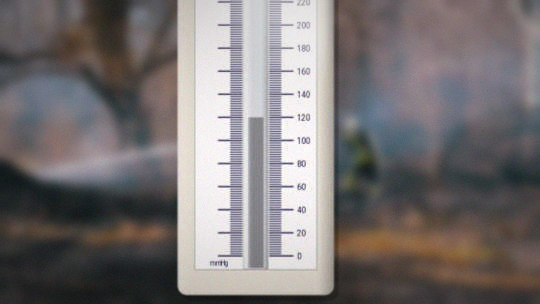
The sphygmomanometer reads 120 mmHg
